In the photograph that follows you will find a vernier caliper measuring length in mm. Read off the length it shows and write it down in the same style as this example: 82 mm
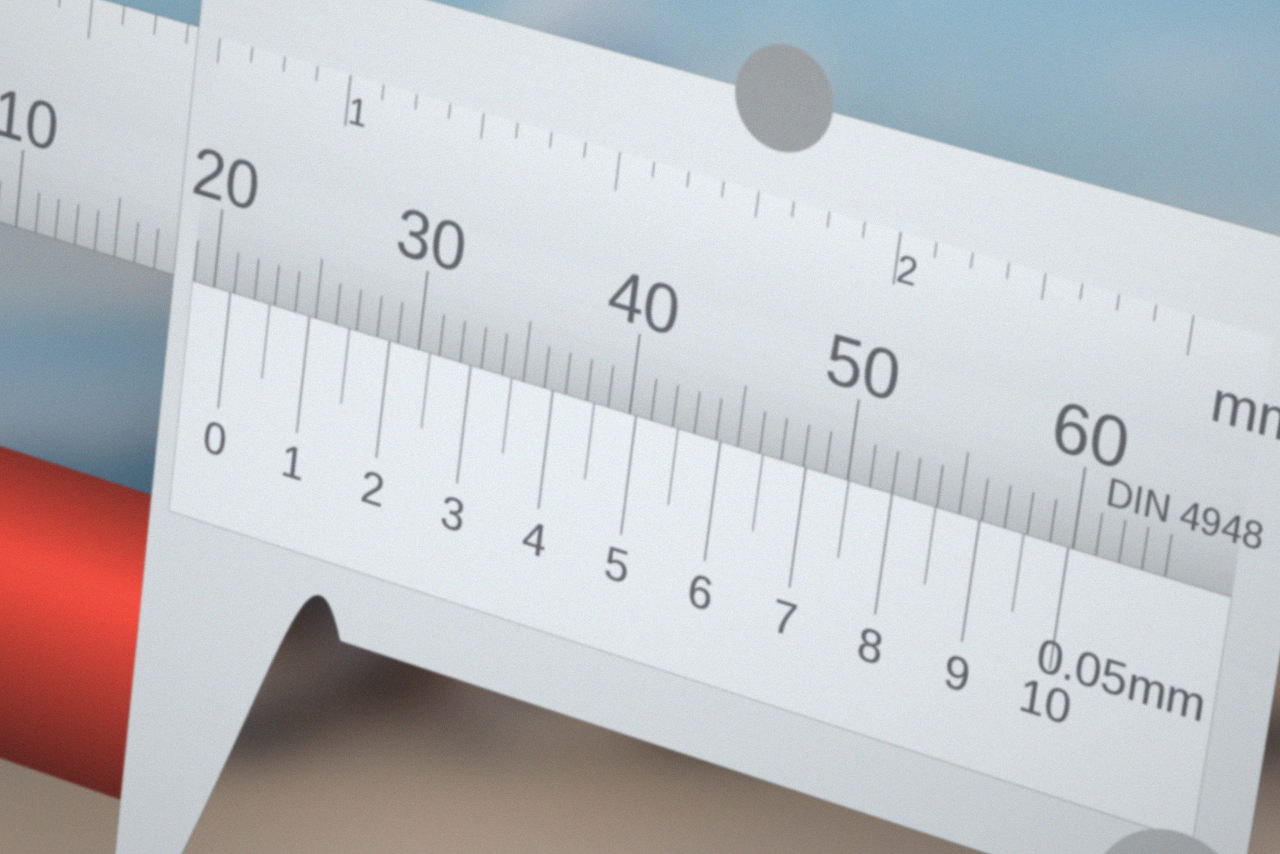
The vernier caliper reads 20.8 mm
